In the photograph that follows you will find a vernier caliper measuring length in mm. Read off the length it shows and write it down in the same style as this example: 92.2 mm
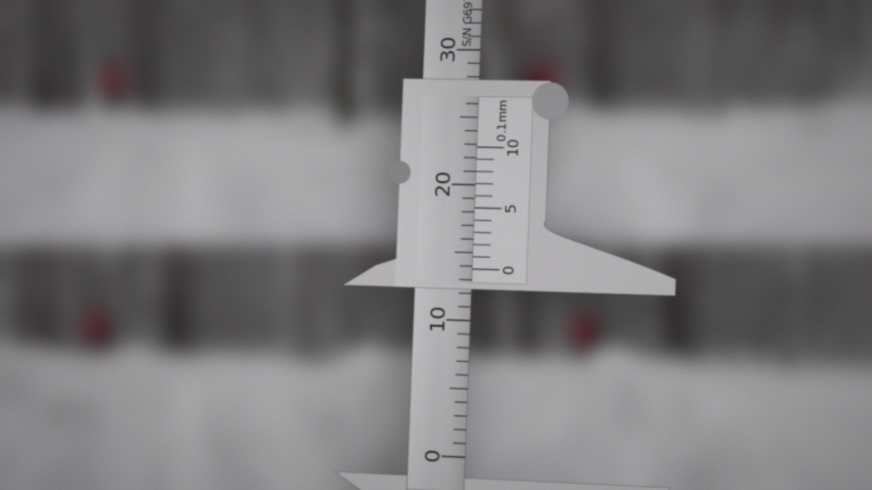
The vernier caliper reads 13.8 mm
